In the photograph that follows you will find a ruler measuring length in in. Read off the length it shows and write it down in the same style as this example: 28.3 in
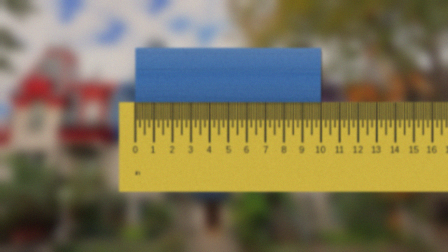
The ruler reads 10 in
